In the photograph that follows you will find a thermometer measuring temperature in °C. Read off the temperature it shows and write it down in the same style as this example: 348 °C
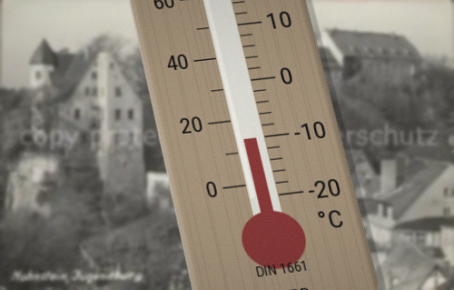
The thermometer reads -10 °C
